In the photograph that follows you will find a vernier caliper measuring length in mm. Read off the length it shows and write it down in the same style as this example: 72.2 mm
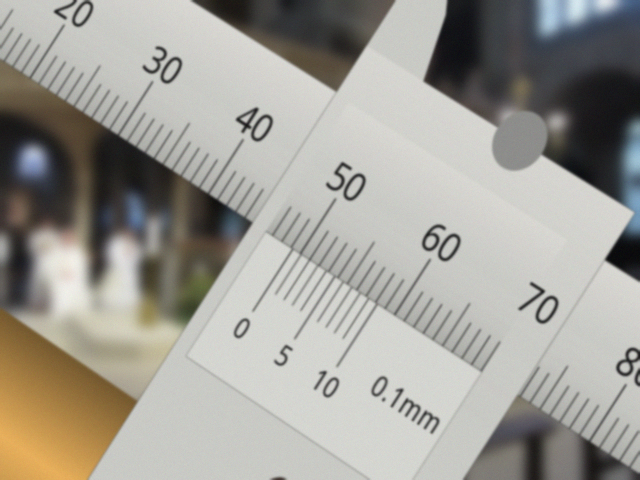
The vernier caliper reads 49.2 mm
